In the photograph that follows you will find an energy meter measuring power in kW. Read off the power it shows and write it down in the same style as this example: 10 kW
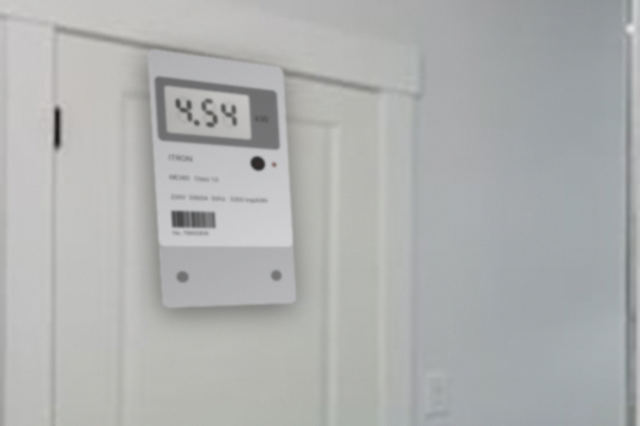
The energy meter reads 4.54 kW
